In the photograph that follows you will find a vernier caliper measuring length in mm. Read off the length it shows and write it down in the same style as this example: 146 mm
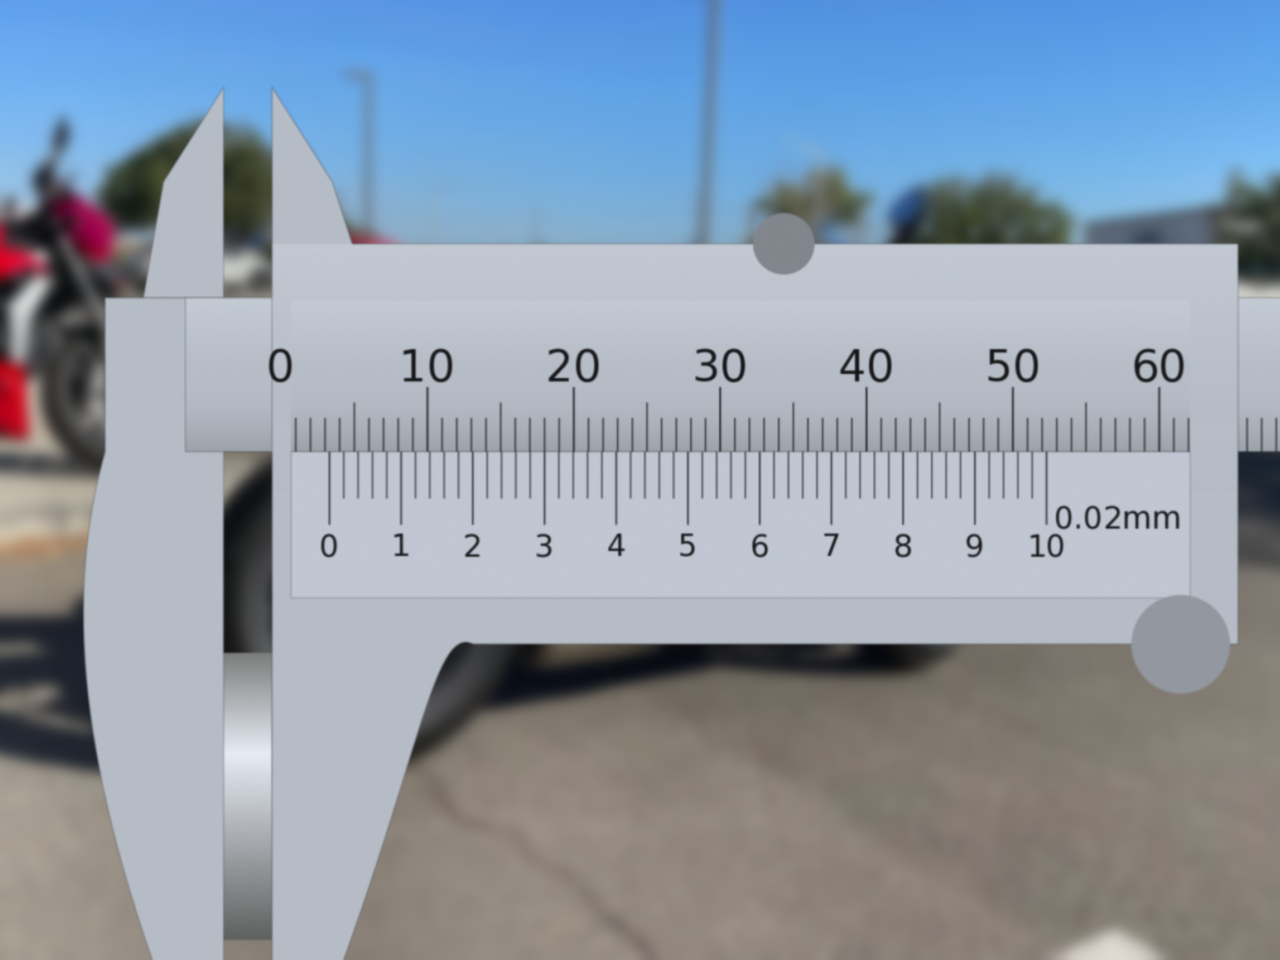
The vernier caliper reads 3.3 mm
